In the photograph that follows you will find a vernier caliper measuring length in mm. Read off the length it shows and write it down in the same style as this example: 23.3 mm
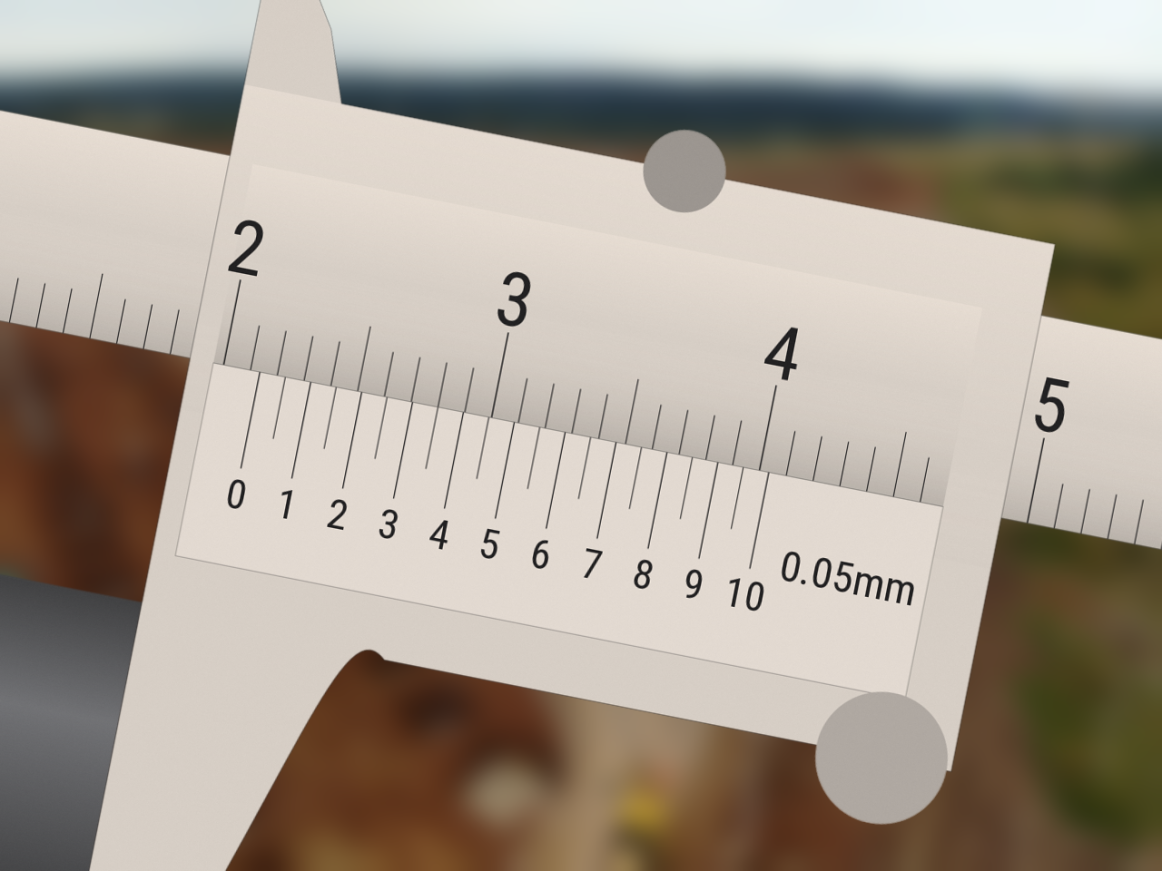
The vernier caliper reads 21.35 mm
